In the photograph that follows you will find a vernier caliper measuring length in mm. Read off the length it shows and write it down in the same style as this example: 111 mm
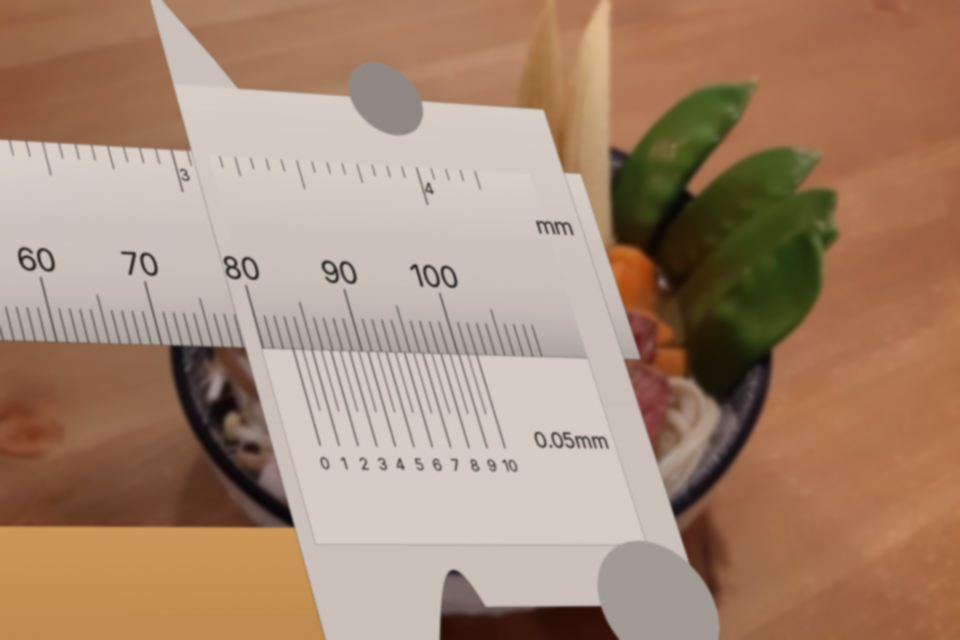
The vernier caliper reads 83.0 mm
